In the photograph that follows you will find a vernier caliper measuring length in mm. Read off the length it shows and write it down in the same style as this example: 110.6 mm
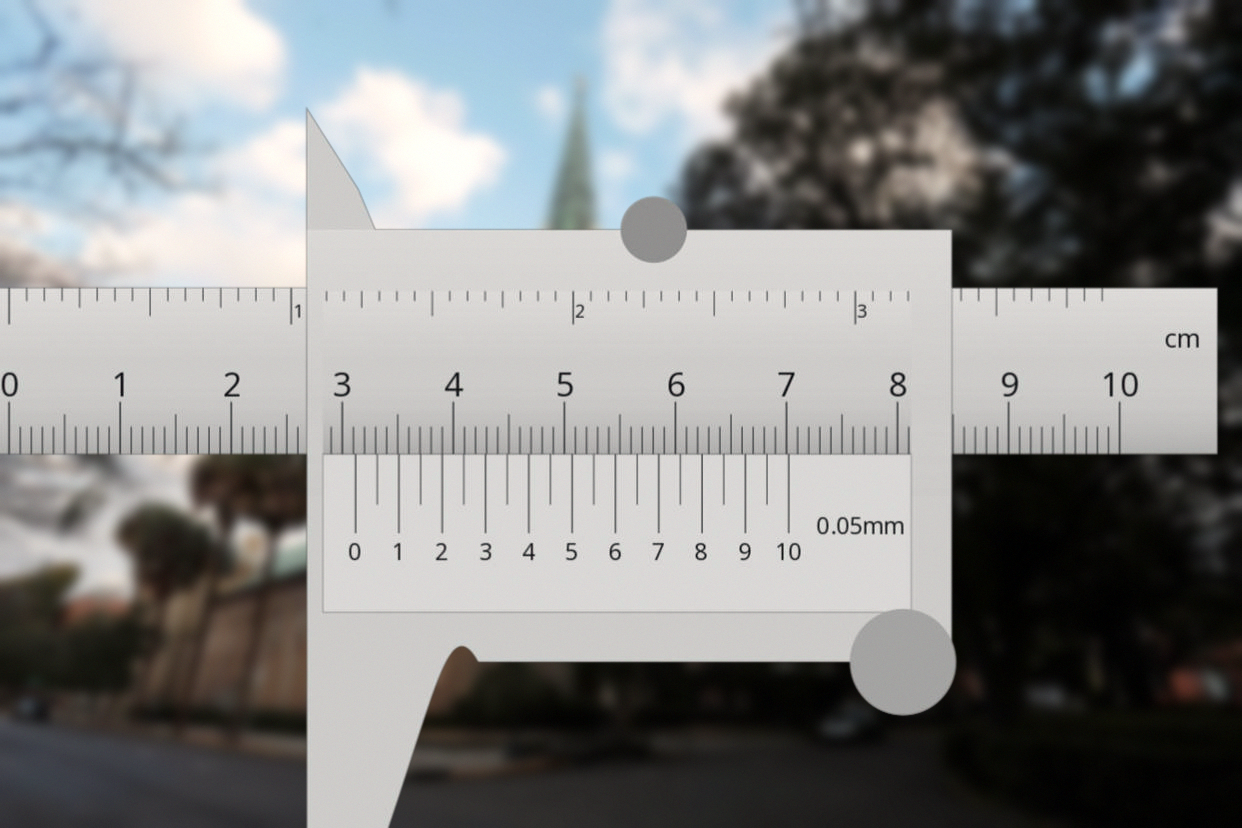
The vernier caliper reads 31.2 mm
